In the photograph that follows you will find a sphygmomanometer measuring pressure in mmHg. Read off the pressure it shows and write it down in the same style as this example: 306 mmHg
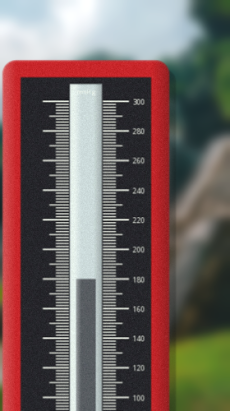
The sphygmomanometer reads 180 mmHg
